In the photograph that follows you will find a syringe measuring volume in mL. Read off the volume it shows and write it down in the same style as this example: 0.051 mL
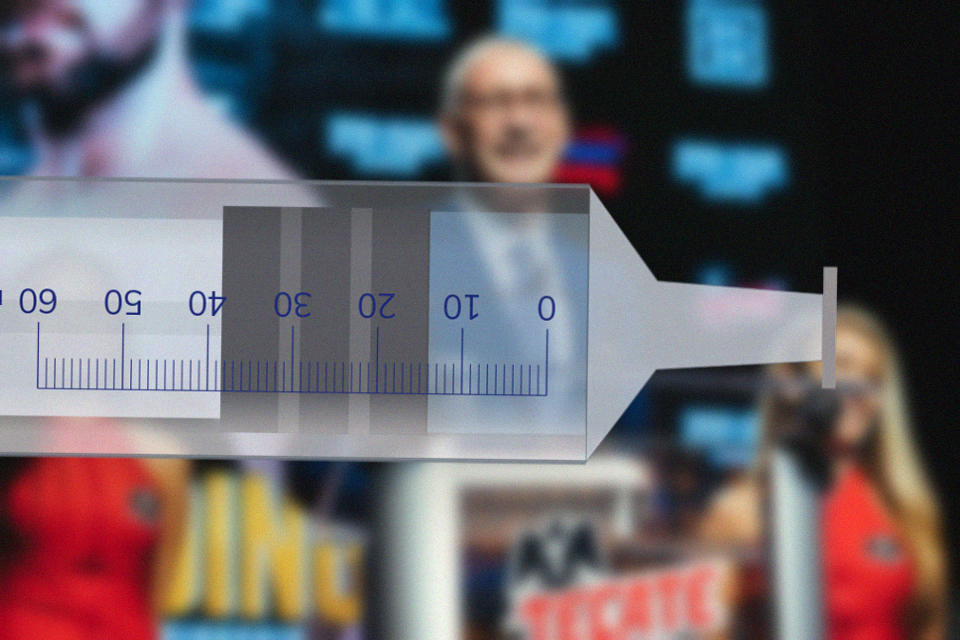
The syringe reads 14 mL
